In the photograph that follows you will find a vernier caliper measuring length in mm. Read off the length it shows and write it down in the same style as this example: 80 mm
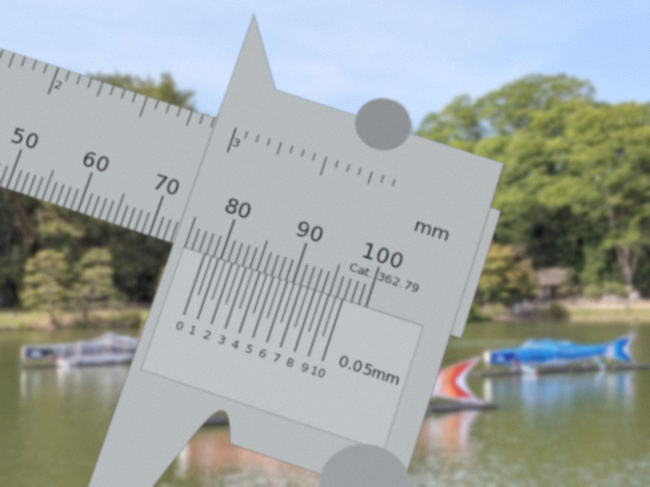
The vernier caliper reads 77.8 mm
